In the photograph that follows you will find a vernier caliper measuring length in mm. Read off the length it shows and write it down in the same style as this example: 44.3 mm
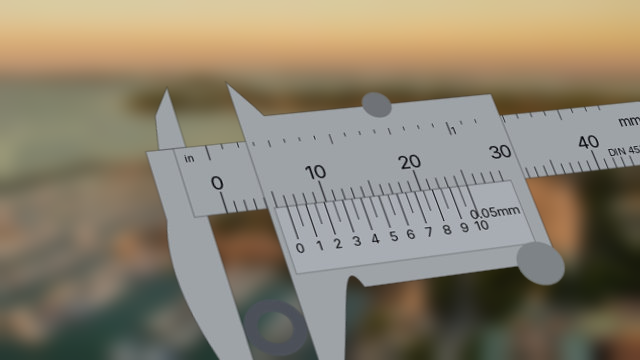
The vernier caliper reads 6.0 mm
